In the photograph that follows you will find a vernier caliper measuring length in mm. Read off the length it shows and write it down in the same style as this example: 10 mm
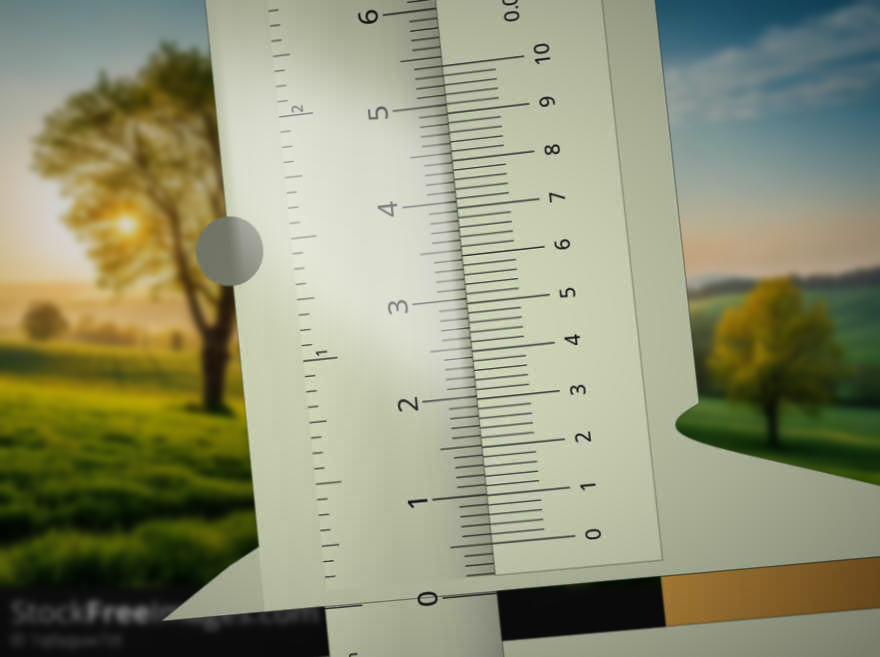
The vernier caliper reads 5.0 mm
